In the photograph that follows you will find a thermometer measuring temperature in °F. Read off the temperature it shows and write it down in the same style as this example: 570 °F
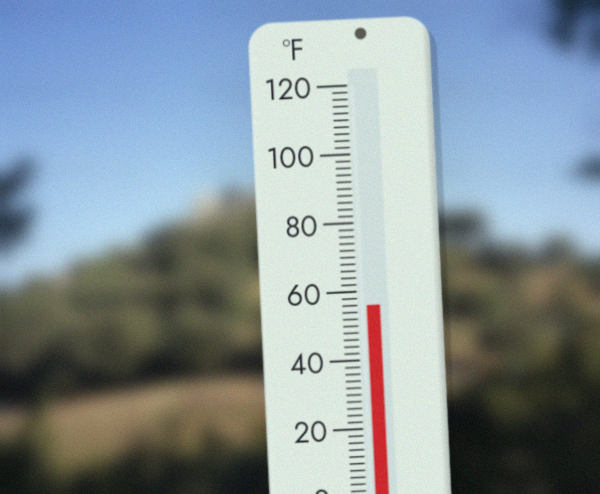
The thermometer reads 56 °F
